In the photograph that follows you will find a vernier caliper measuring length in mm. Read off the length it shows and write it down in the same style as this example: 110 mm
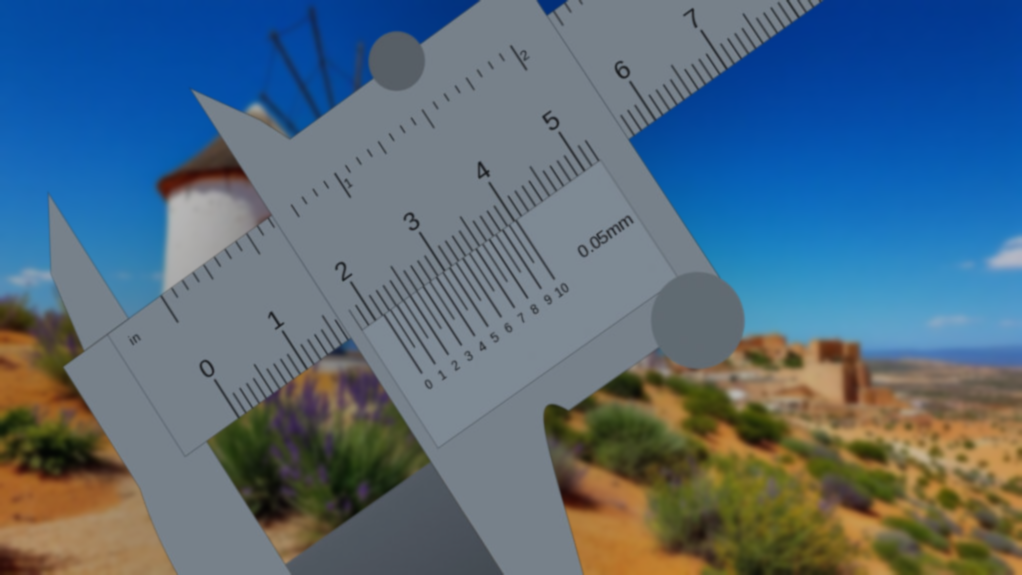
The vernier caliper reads 21.2 mm
